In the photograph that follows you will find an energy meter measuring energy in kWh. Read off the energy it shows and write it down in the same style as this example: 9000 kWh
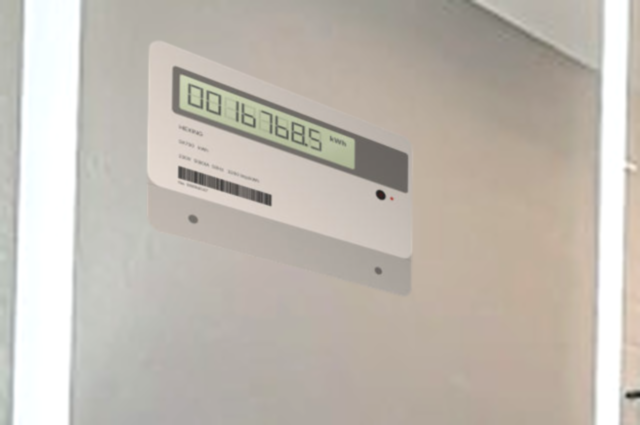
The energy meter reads 16768.5 kWh
